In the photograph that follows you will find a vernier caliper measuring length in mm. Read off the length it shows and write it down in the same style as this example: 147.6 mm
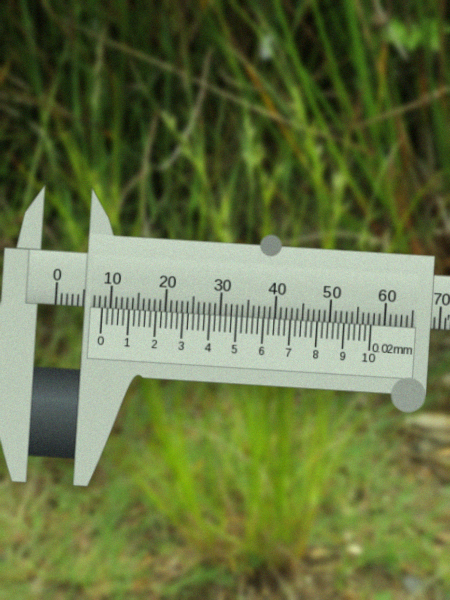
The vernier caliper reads 8.5 mm
